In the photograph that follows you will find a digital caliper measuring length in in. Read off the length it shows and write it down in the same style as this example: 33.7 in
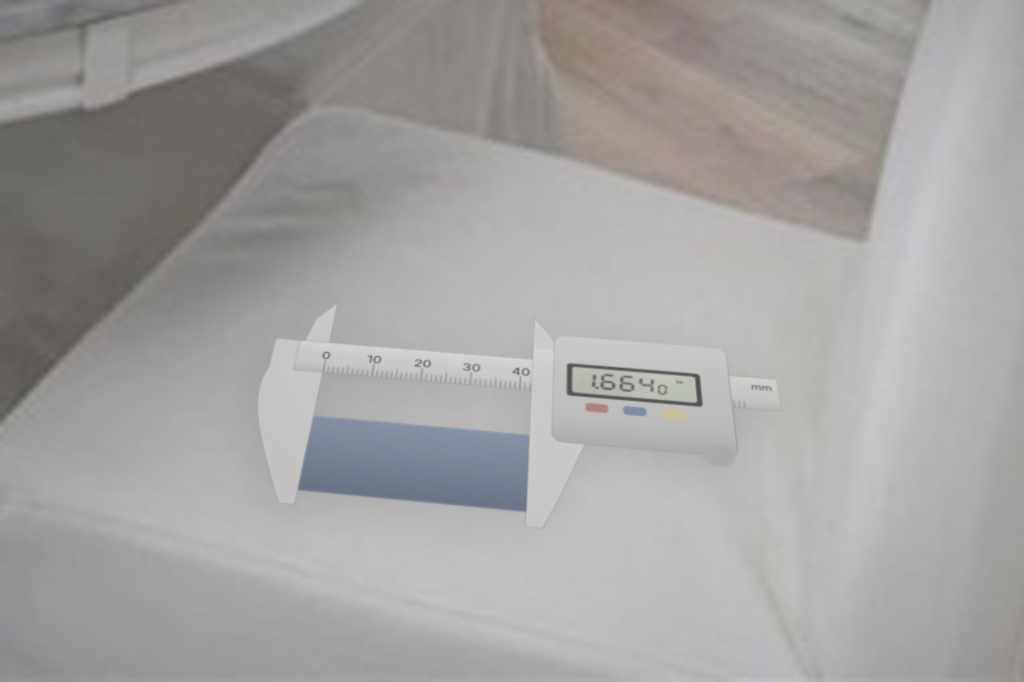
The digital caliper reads 1.6640 in
